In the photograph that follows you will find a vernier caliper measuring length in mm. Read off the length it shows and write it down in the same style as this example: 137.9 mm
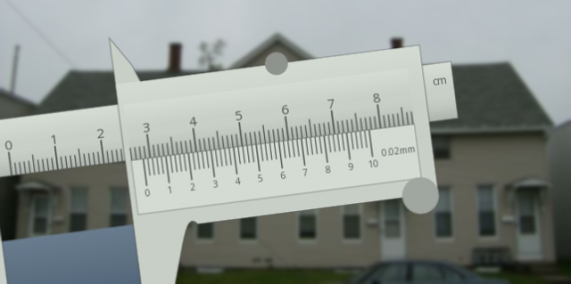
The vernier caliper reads 28.5 mm
